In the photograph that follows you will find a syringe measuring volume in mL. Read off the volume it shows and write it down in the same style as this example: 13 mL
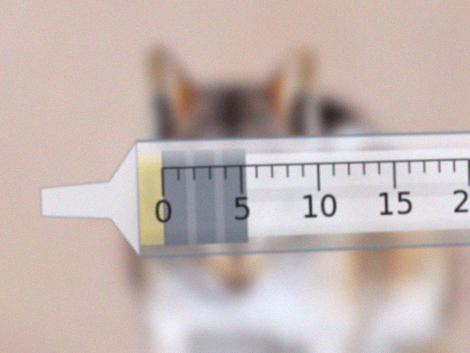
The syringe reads 0 mL
